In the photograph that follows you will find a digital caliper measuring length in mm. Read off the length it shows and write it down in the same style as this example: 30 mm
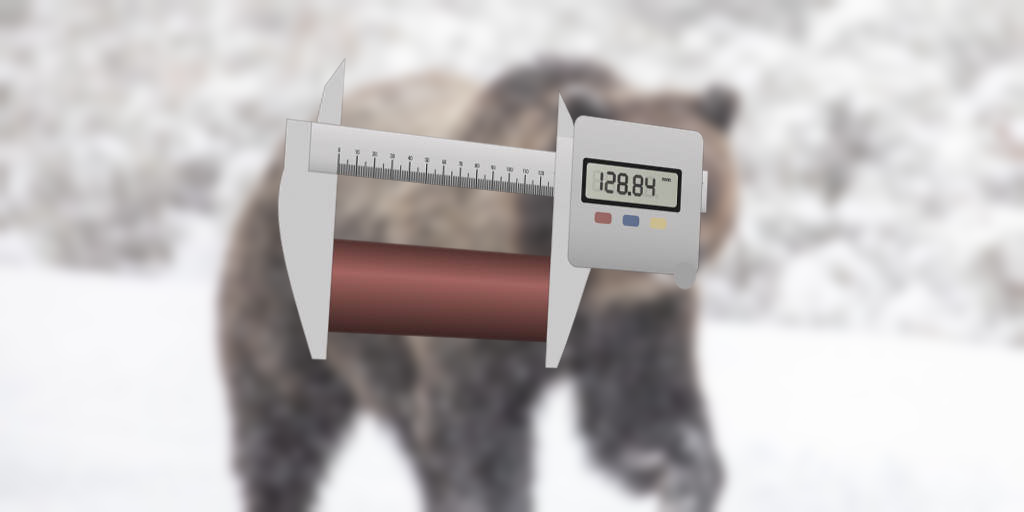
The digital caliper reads 128.84 mm
